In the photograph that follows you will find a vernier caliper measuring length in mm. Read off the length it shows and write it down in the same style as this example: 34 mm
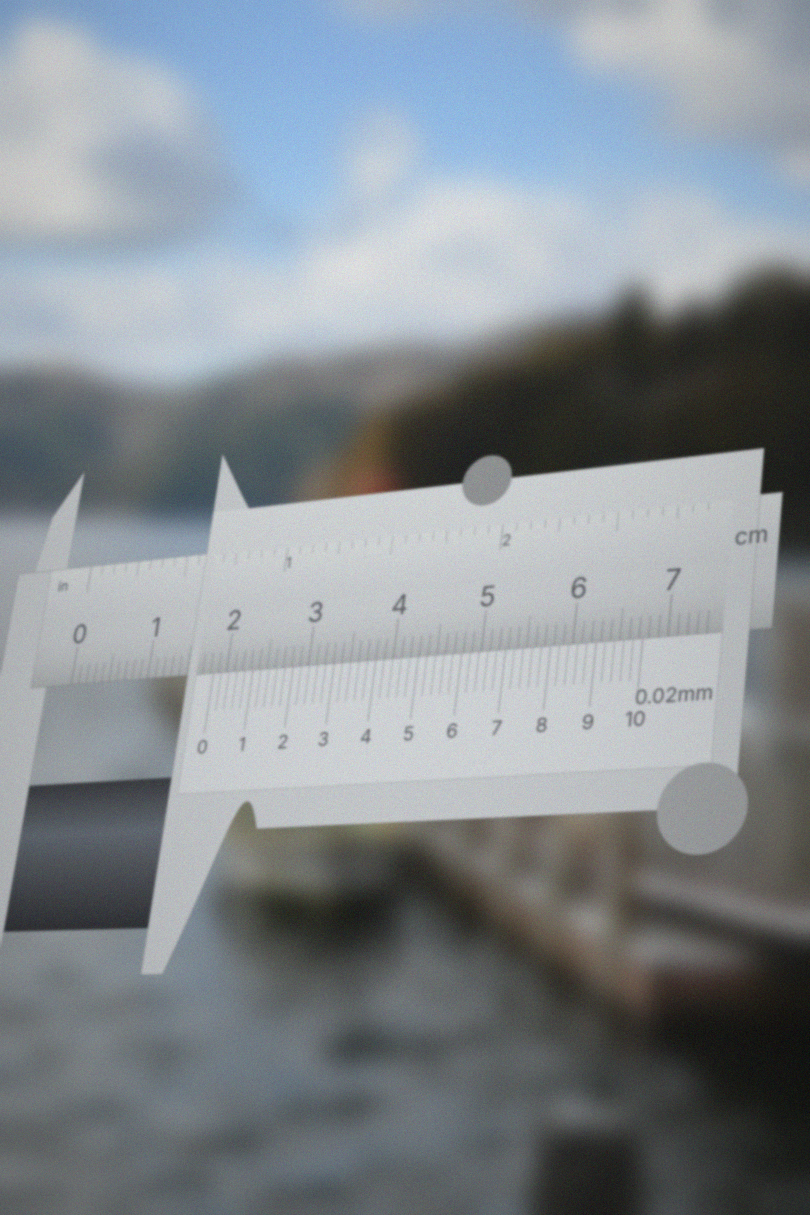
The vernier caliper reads 18.4 mm
